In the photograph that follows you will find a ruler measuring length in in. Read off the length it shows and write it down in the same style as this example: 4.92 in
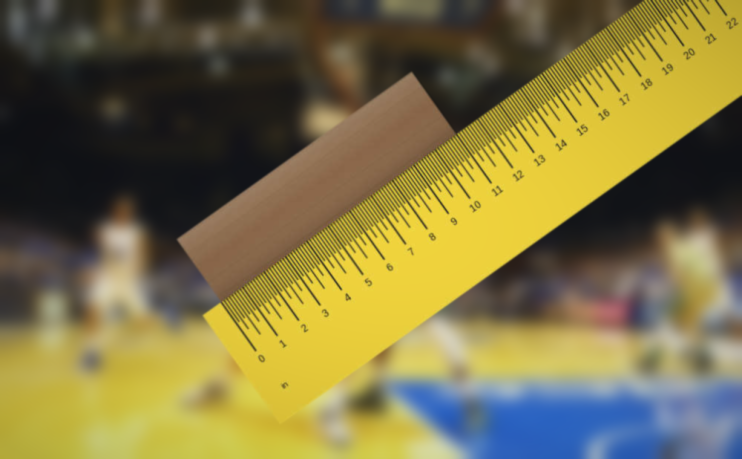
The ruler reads 11 in
